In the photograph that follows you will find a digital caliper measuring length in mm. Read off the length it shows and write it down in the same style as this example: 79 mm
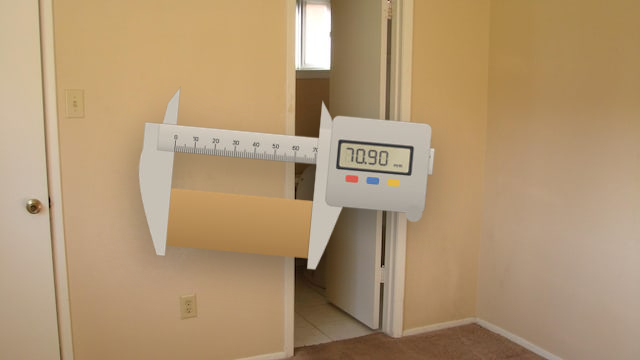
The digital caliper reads 70.90 mm
